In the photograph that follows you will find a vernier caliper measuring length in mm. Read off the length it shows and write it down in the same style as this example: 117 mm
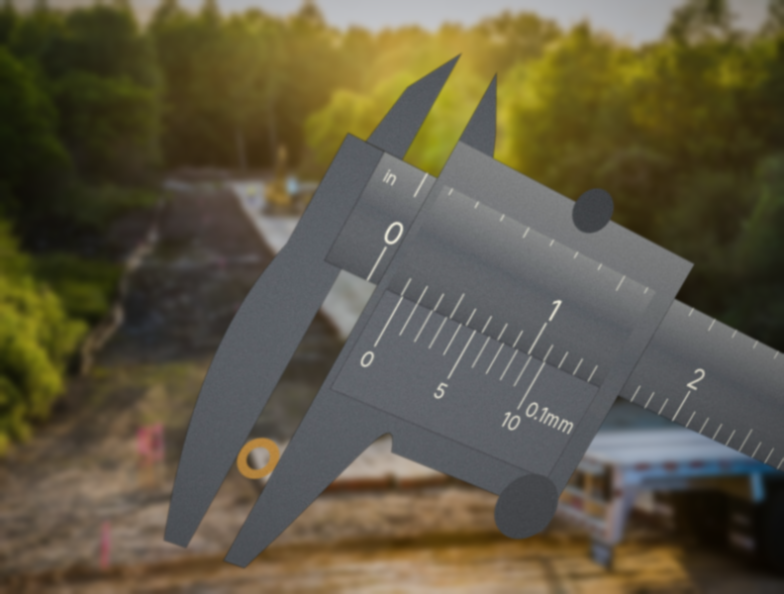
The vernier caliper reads 2.1 mm
